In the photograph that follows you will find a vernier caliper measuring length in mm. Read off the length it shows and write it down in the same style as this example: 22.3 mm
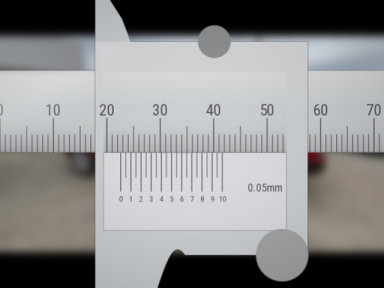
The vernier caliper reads 22.6 mm
